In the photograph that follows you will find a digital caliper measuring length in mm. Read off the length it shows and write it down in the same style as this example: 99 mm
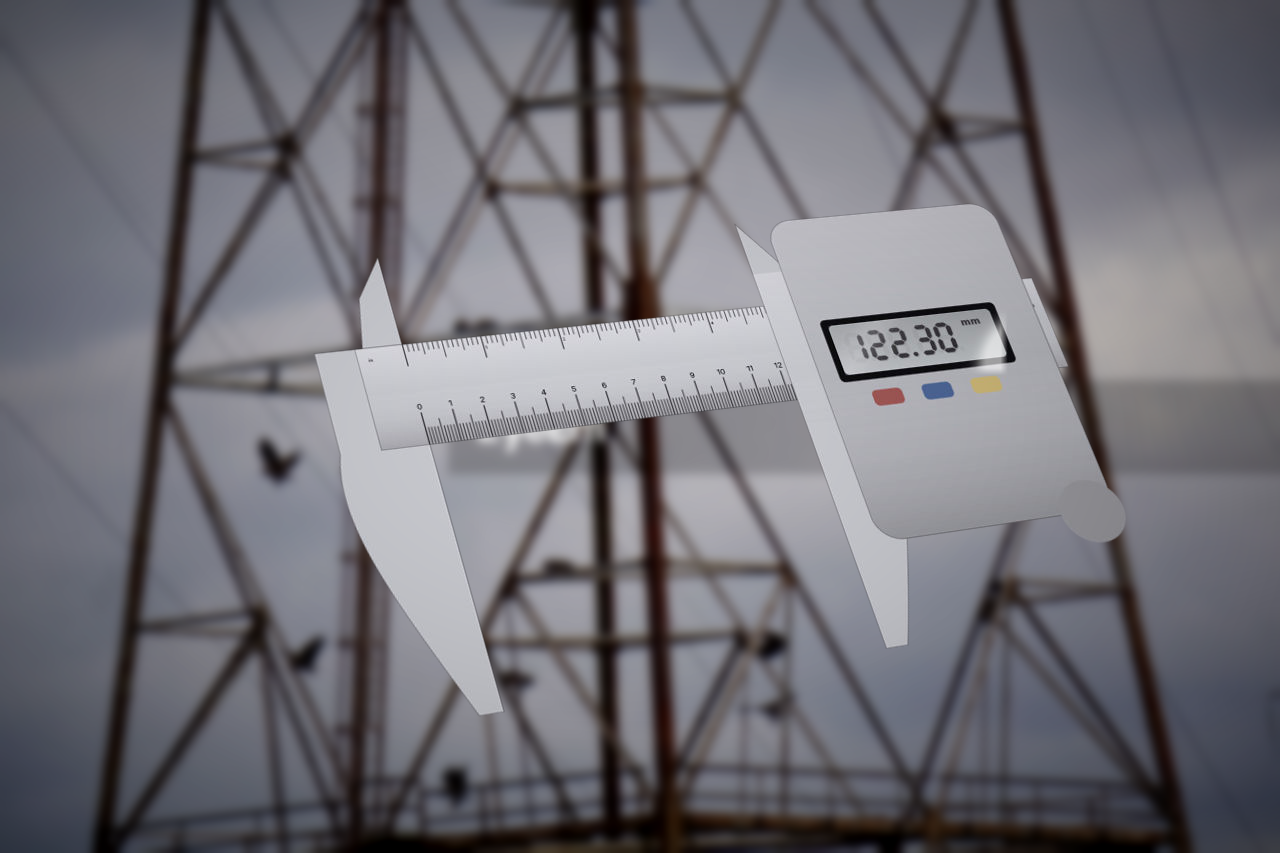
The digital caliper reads 122.30 mm
